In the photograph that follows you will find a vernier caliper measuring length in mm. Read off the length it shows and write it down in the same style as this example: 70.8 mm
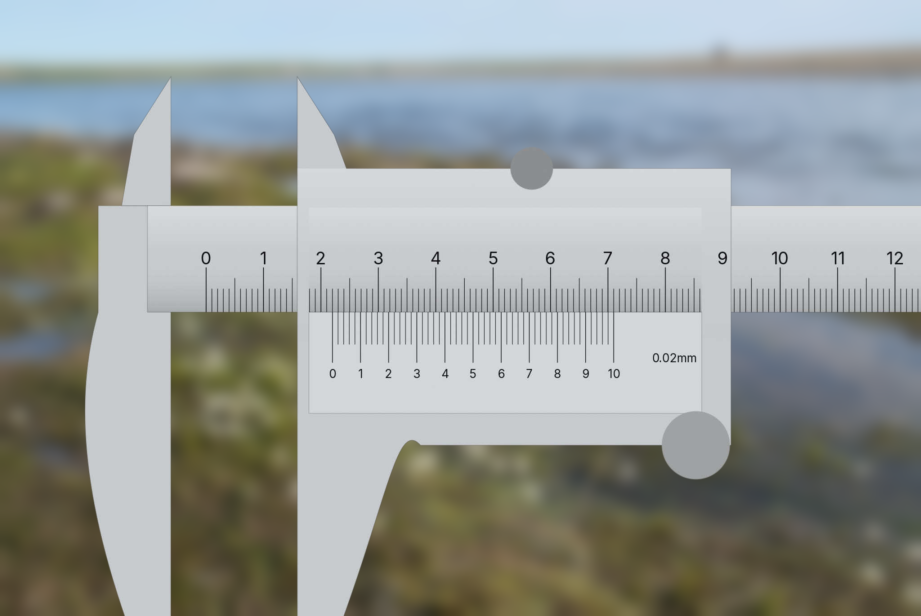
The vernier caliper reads 22.0 mm
